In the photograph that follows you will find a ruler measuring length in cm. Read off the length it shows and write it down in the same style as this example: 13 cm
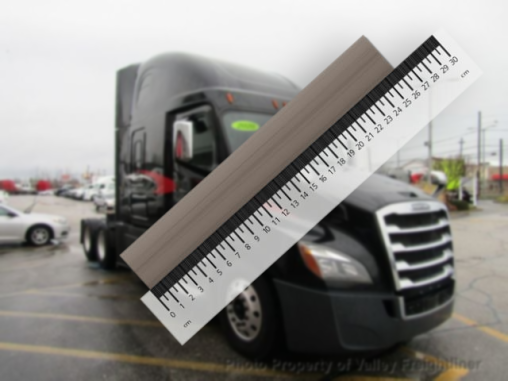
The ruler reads 26 cm
